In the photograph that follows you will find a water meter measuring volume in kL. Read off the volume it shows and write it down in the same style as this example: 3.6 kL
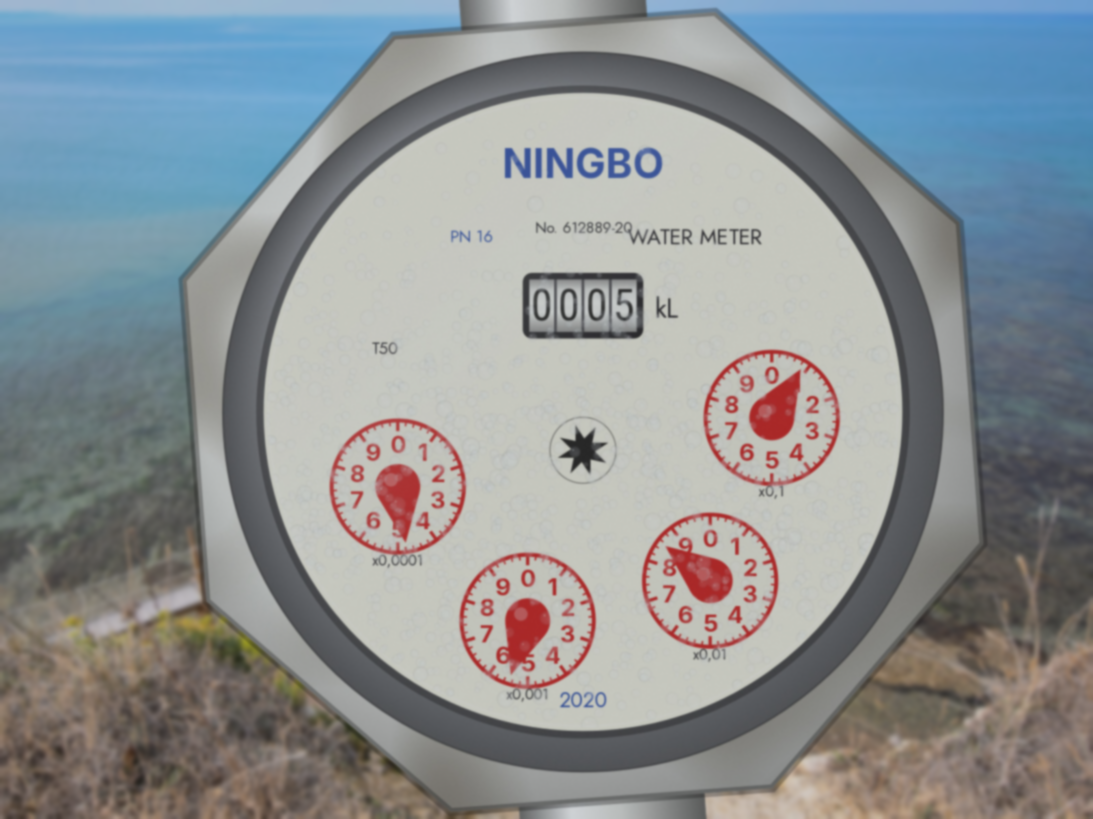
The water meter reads 5.0854 kL
